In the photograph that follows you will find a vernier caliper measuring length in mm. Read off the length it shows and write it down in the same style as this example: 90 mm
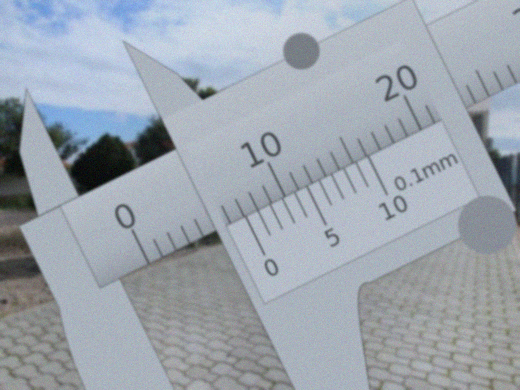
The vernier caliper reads 7.1 mm
